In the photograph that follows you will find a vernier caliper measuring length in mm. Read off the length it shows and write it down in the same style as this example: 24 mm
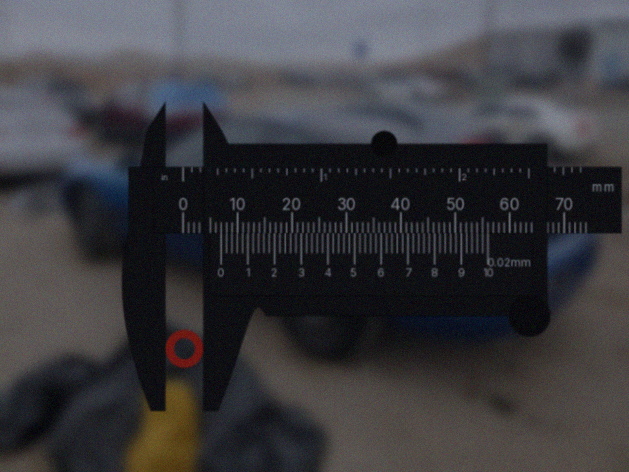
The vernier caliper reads 7.0 mm
